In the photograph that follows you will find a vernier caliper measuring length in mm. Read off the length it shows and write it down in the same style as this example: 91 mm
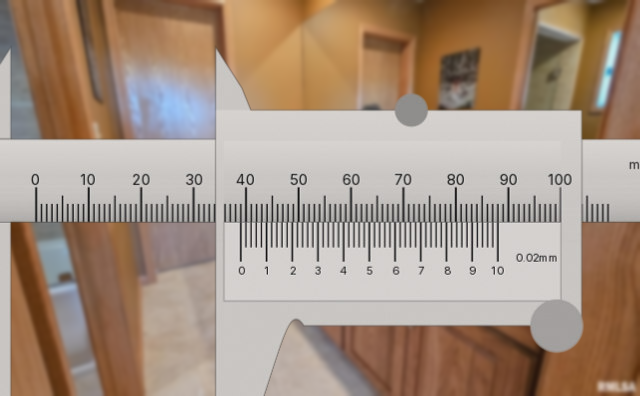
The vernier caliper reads 39.0 mm
